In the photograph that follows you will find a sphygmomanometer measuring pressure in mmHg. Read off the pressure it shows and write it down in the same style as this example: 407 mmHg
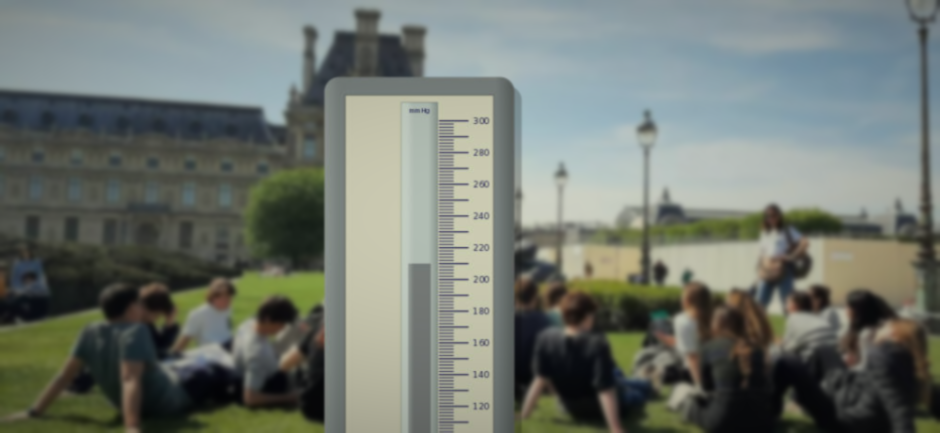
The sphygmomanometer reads 210 mmHg
